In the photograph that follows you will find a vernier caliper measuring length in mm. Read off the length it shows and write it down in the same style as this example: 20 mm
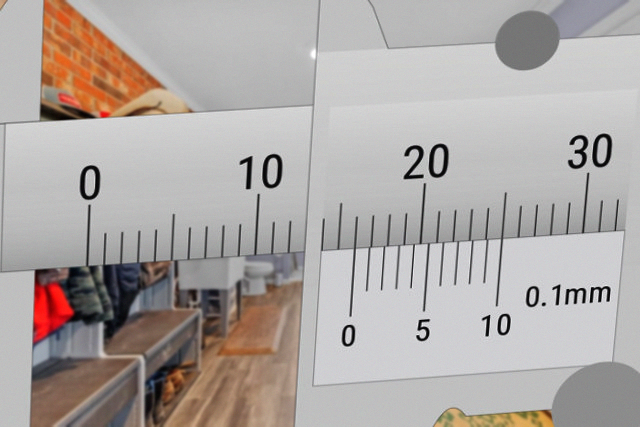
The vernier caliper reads 16.0 mm
